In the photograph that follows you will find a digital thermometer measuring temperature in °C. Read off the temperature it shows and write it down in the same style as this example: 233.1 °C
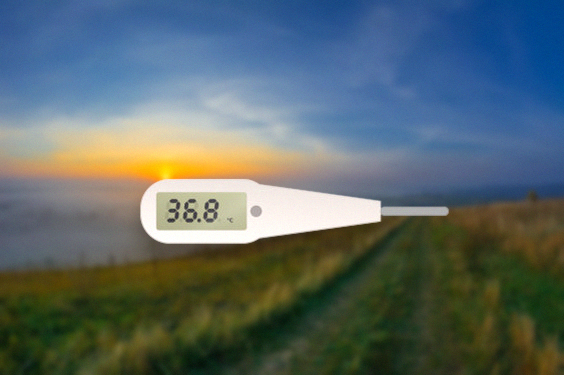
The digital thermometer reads 36.8 °C
